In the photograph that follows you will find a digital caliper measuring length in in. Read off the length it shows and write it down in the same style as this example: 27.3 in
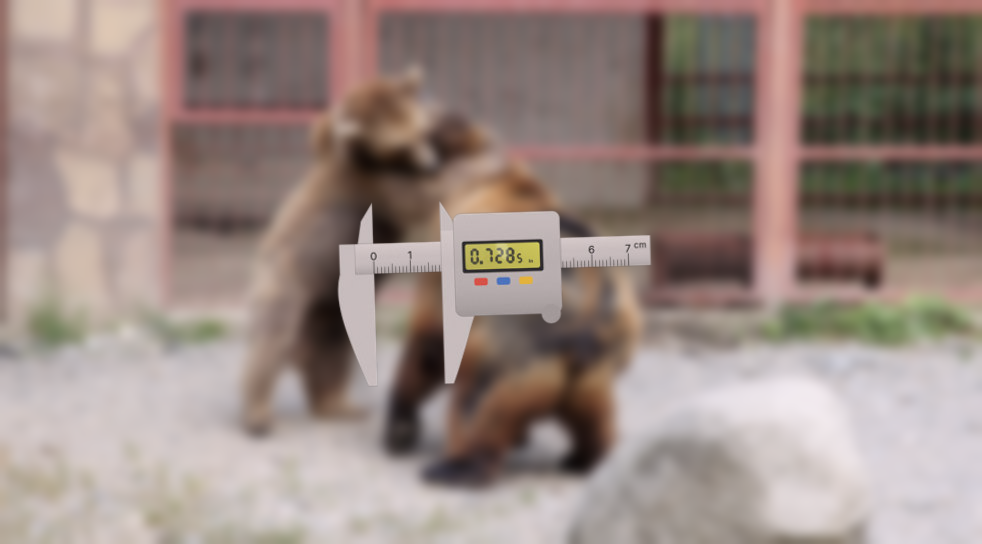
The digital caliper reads 0.7285 in
